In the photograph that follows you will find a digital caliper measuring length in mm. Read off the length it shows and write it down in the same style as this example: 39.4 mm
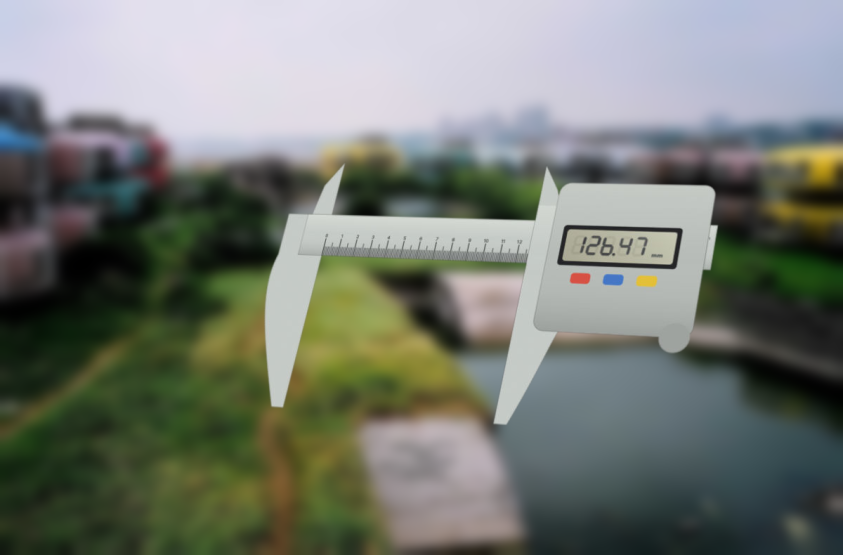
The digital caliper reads 126.47 mm
